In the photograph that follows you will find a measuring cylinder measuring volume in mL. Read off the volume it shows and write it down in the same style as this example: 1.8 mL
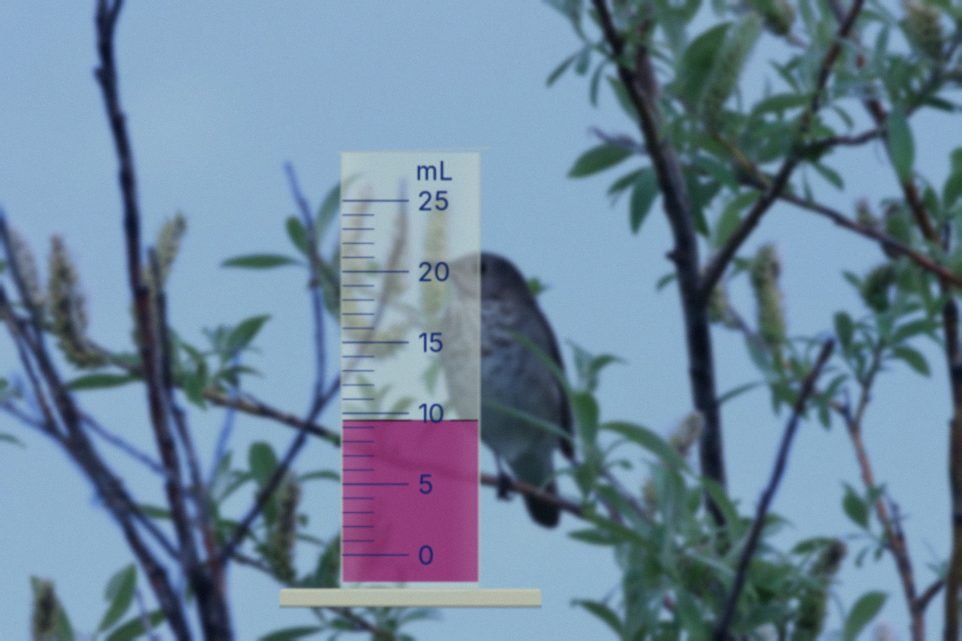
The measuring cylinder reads 9.5 mL
